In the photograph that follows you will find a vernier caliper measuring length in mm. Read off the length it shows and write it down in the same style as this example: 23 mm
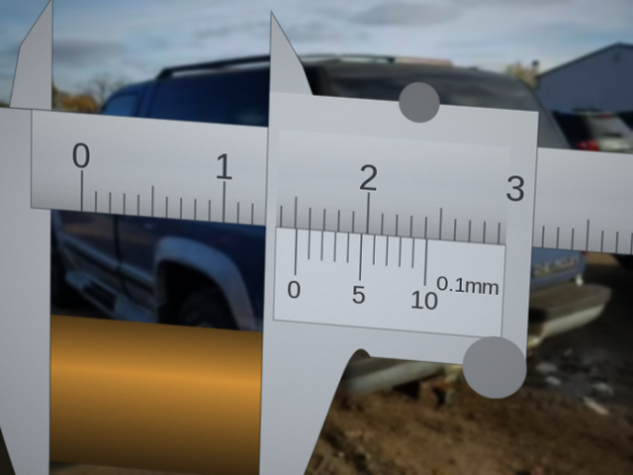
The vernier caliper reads 15.1 mm
